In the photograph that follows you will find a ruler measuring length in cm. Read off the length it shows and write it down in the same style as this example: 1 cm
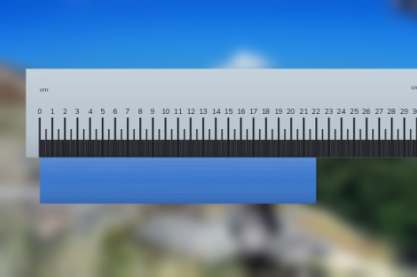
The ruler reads 22 cm
